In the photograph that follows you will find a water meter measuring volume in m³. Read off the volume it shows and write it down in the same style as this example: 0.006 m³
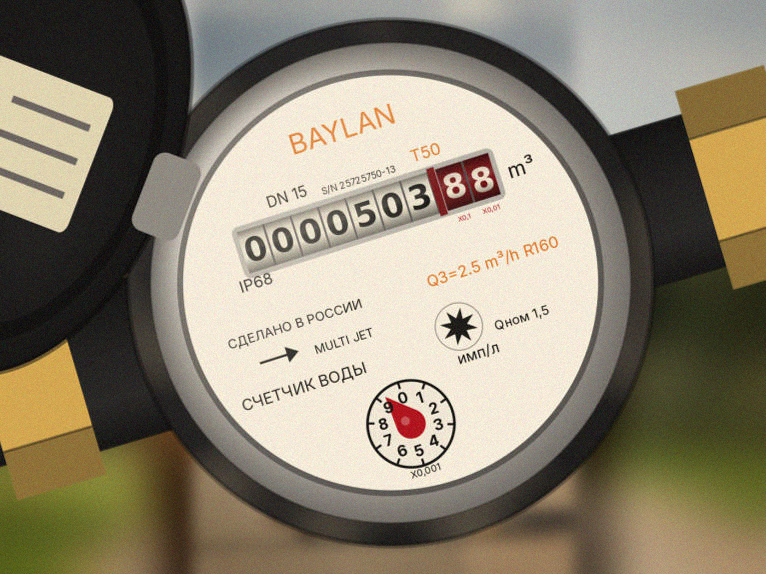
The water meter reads 503.879 m³
